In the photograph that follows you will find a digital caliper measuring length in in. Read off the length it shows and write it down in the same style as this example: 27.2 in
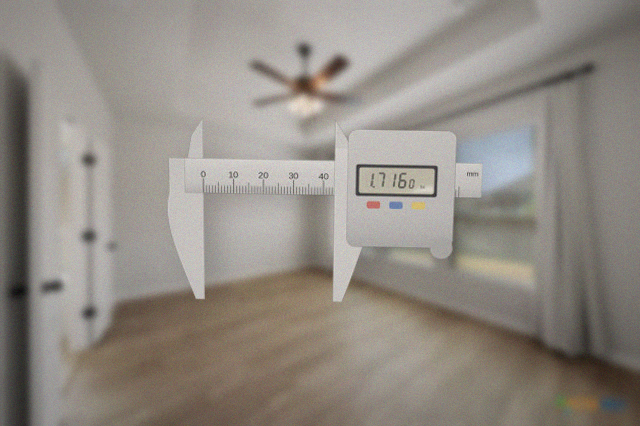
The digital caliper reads 1.7160 in
